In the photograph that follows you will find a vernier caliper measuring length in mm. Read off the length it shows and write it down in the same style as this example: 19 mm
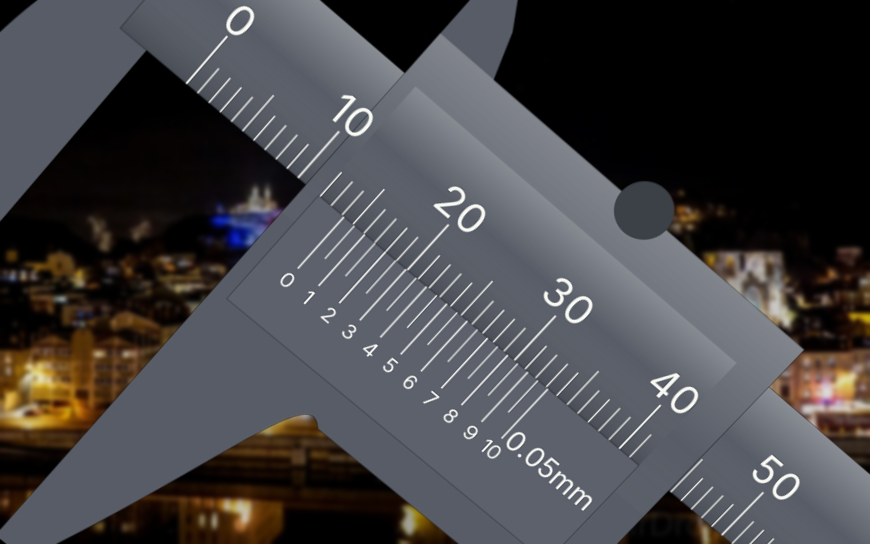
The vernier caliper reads 14.2 mm
